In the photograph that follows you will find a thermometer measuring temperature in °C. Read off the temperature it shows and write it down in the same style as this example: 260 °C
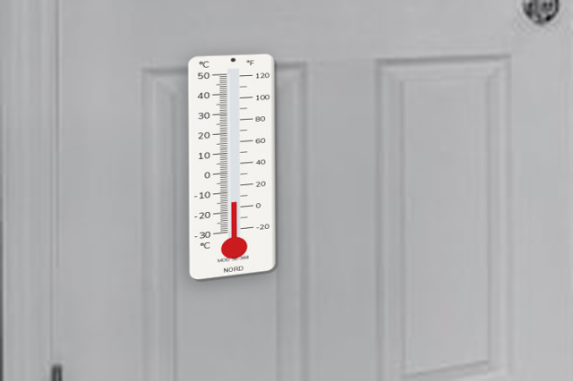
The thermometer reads -15 °C
